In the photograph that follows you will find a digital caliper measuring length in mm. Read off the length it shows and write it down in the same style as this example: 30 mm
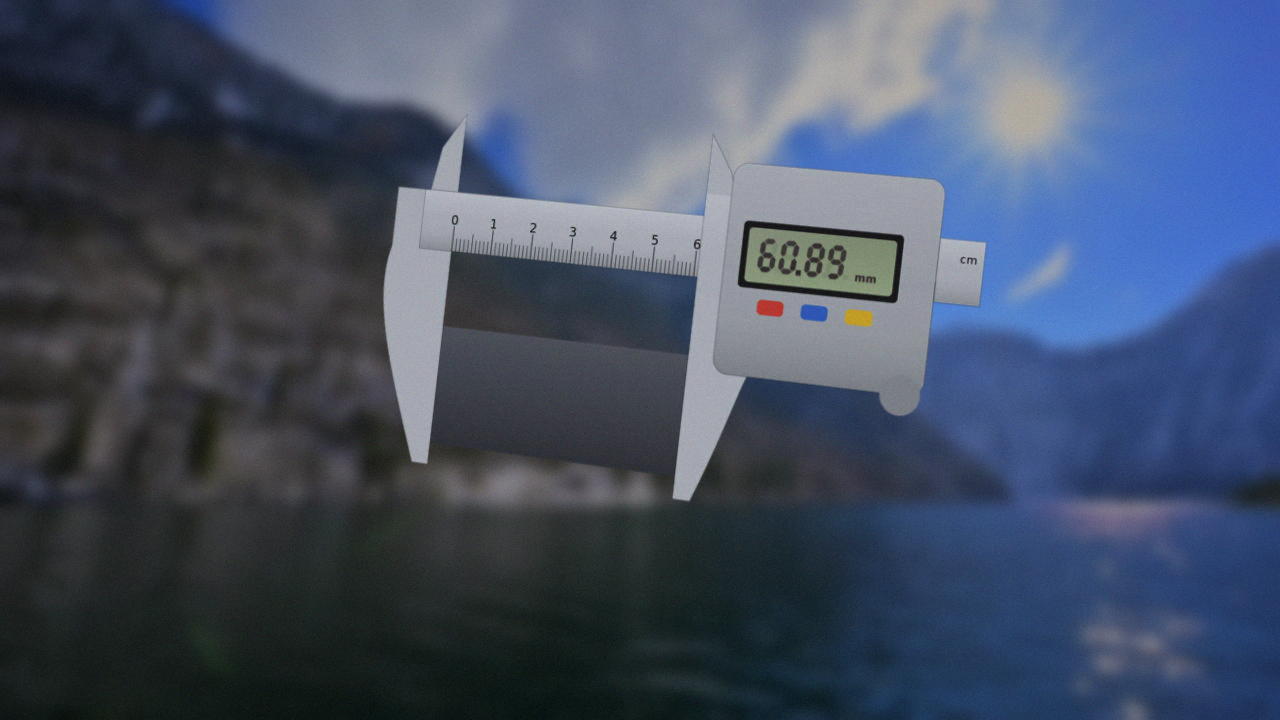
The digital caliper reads 60.89 mm
